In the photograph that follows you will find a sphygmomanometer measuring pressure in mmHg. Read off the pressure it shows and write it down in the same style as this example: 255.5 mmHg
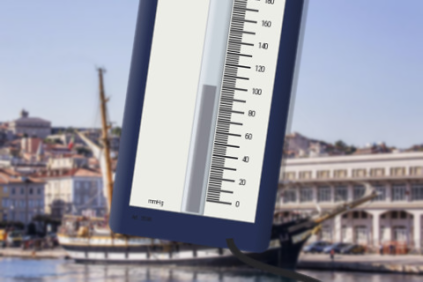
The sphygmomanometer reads 100 mmHg
